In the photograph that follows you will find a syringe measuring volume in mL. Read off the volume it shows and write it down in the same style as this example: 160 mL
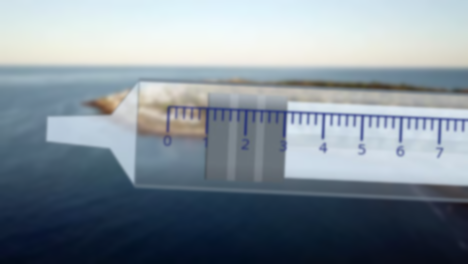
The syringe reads 1 mL
